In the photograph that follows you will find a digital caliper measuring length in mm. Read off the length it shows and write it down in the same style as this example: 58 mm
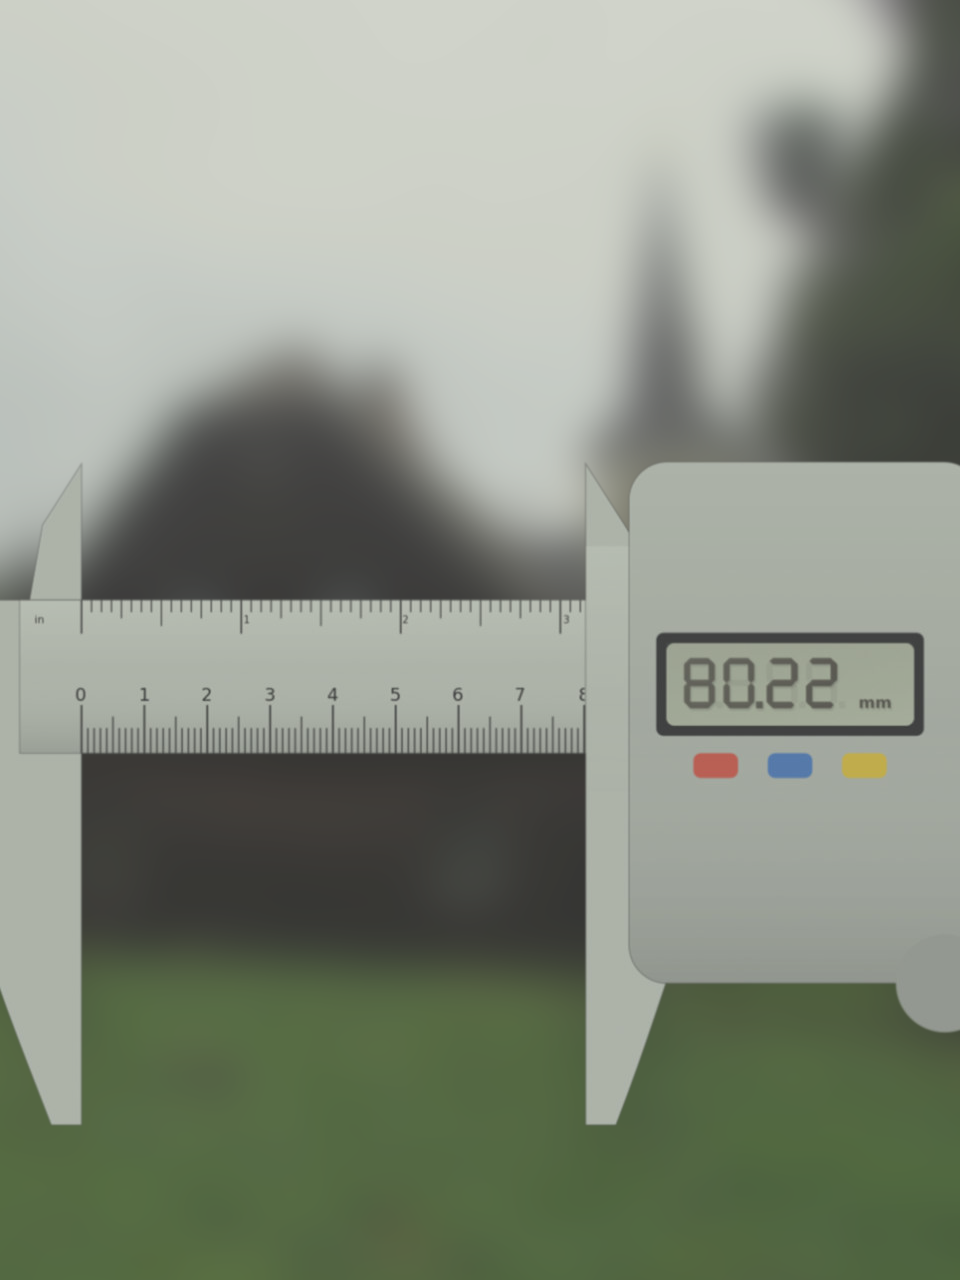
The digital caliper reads 80.22 mm
